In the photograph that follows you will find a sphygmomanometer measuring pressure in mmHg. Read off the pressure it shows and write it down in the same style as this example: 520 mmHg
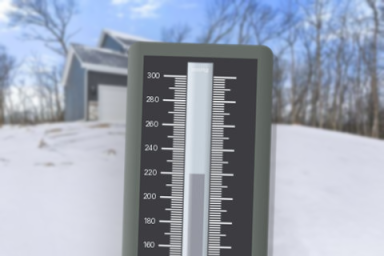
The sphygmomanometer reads 220 mmHg
